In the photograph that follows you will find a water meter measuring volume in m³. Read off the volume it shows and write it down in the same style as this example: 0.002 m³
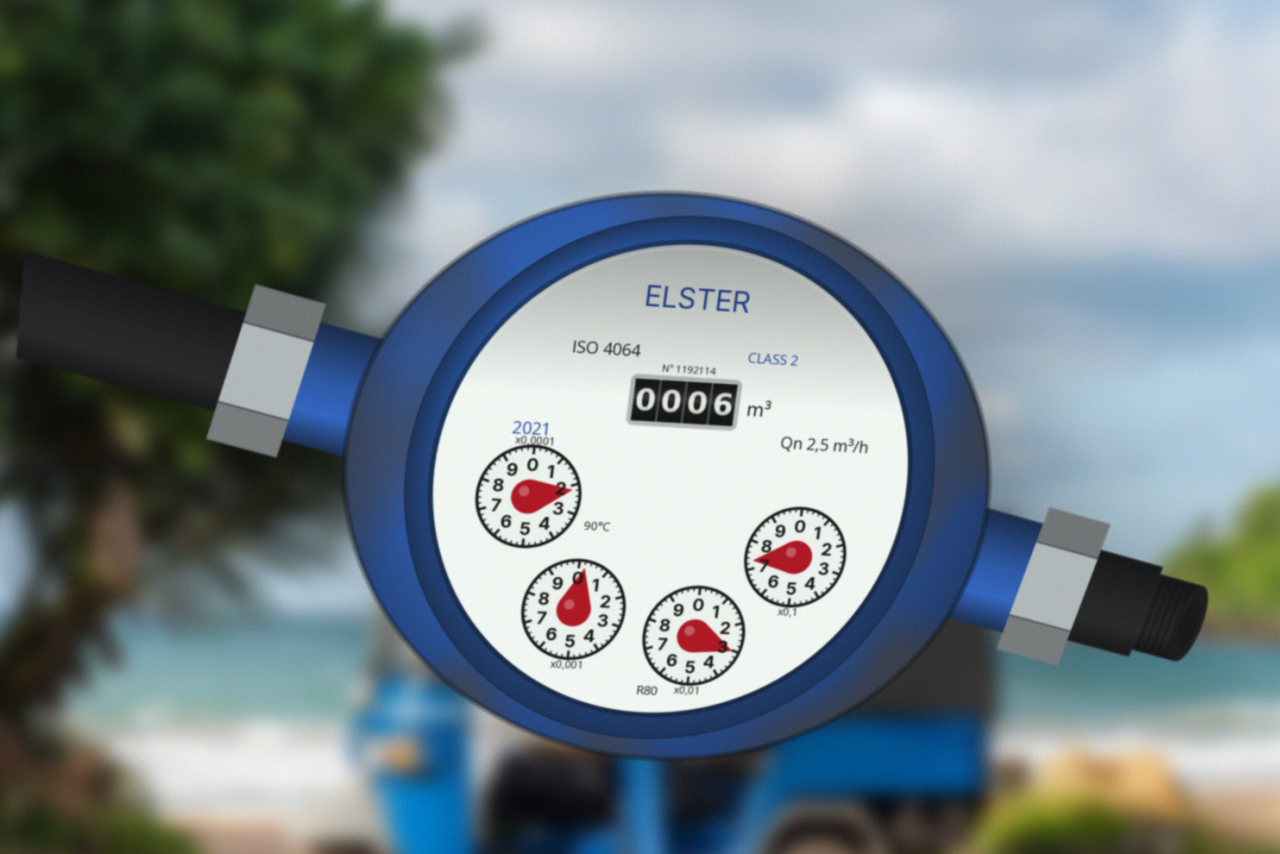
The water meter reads 6.7302 m³
